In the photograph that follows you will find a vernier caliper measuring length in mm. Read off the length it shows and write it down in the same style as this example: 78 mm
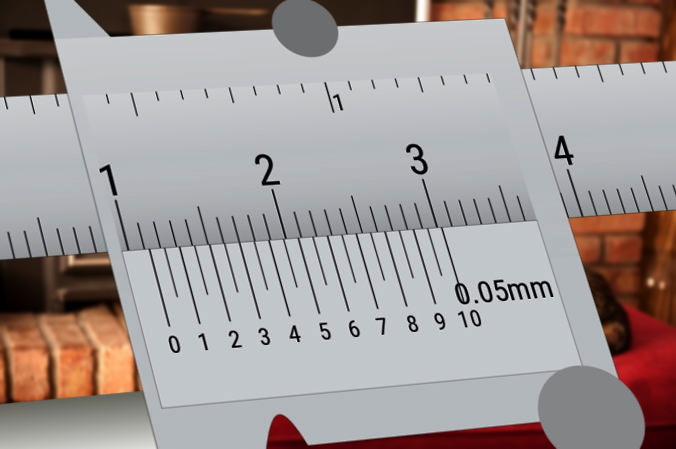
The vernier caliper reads 11.3 mm
